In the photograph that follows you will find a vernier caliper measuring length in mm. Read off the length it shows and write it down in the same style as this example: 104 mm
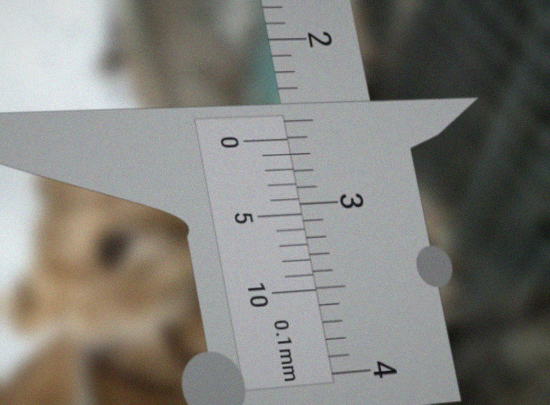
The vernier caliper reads 26.1 mm
